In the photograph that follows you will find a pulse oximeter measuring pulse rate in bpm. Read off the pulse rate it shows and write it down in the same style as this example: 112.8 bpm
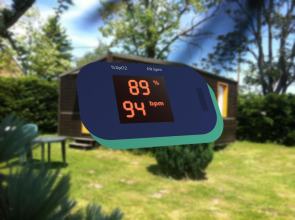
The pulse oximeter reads 94 bpm
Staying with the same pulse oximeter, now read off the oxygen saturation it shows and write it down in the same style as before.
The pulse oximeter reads 89 %
